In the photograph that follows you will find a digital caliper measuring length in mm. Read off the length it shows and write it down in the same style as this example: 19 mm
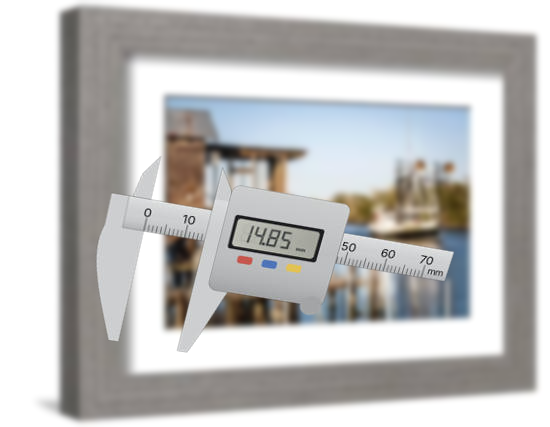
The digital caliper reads 14.85 mm
